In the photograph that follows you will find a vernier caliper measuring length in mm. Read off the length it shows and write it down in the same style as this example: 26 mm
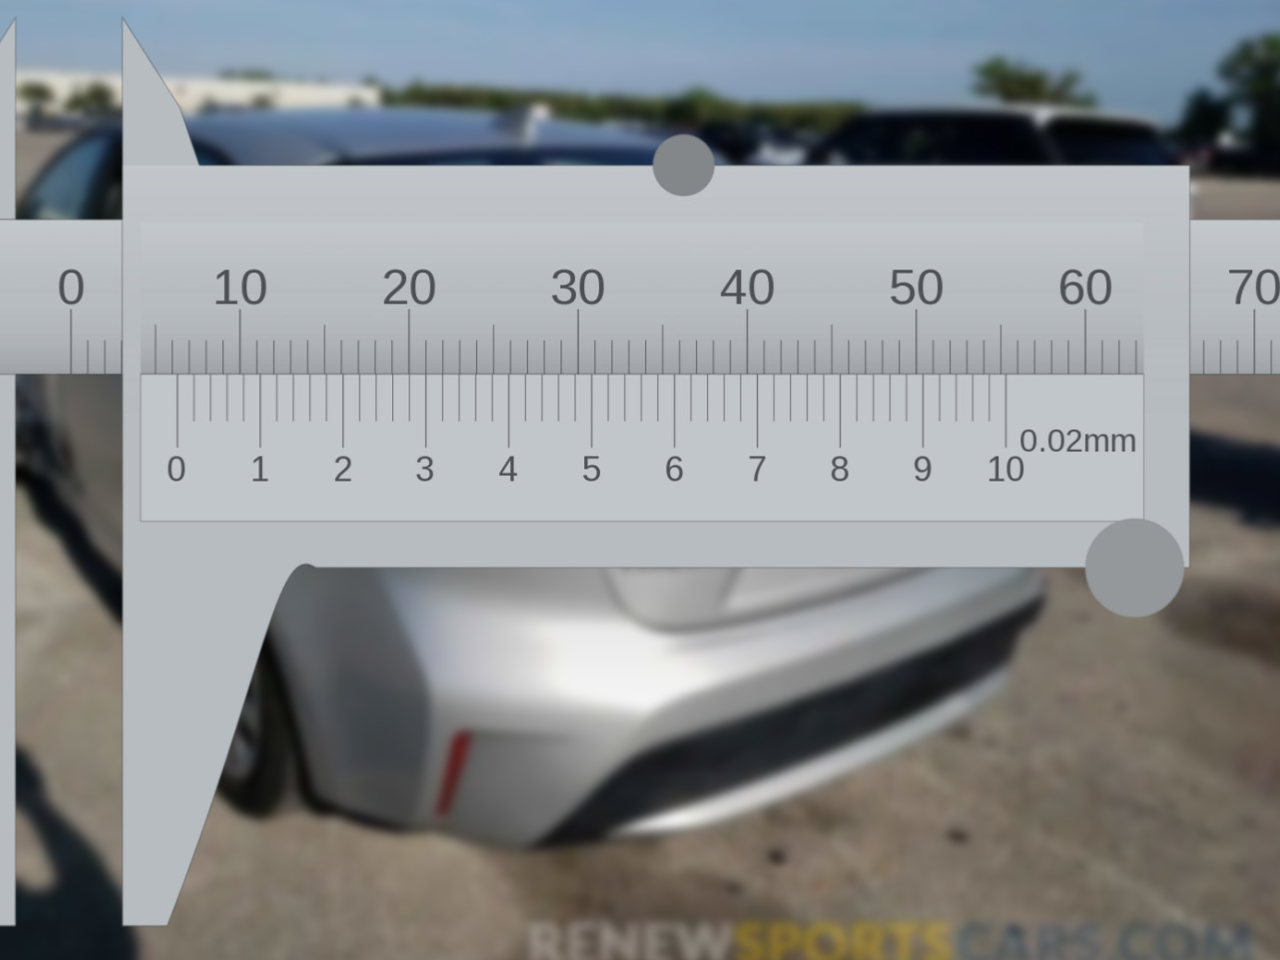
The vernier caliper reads 6.3 mm
